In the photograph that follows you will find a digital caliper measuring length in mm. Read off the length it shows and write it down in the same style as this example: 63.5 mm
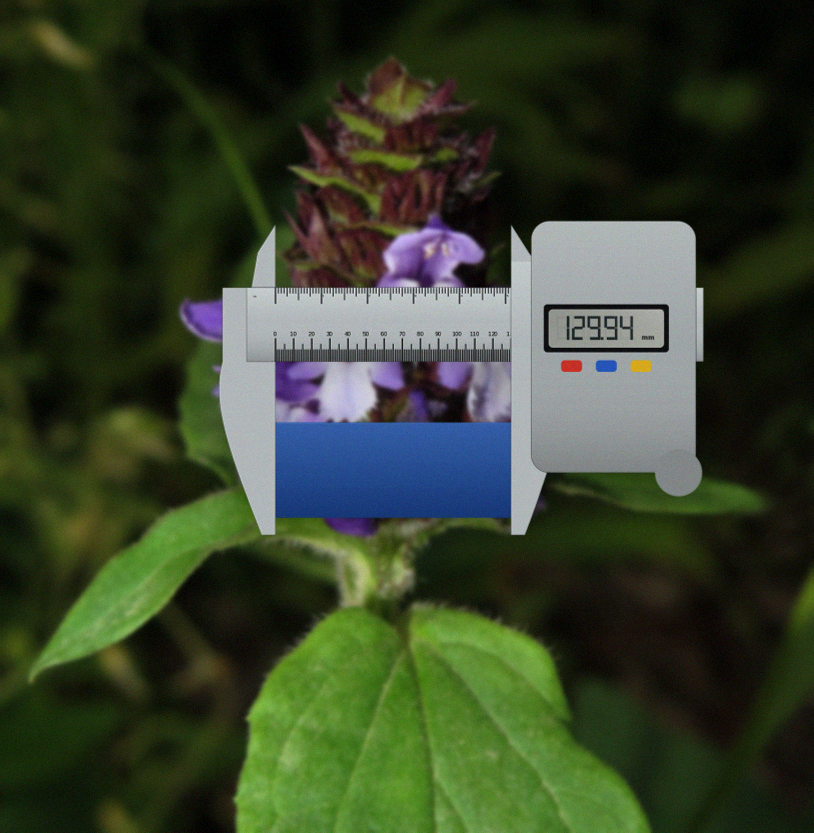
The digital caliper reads 129.94 mm
